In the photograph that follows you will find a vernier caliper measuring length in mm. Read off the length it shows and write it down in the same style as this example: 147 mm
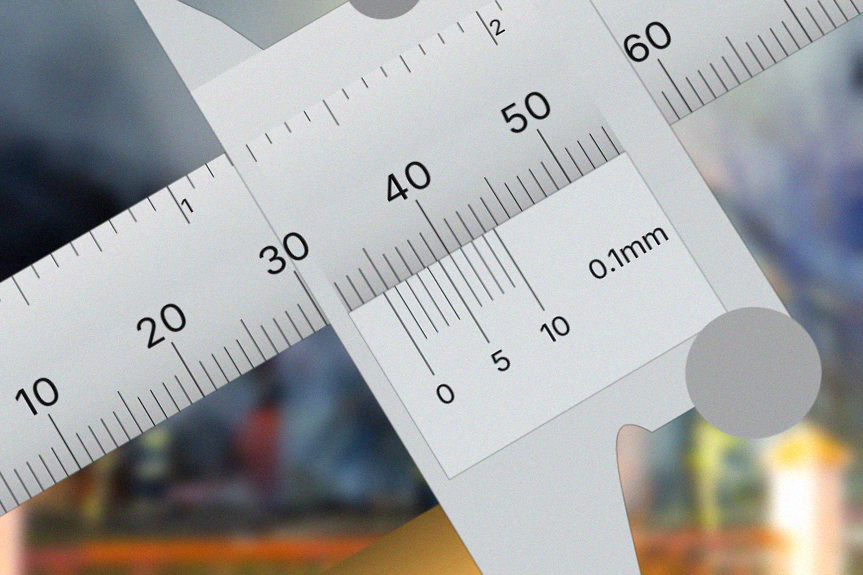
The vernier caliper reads 34.6 mm
